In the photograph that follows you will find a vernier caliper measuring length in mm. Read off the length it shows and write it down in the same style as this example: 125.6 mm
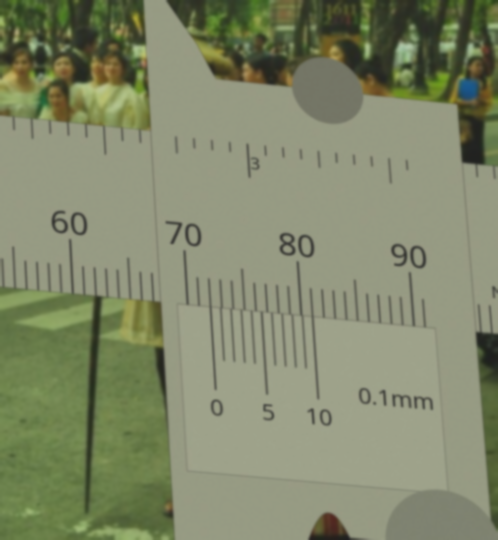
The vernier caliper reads 72.0 mm
